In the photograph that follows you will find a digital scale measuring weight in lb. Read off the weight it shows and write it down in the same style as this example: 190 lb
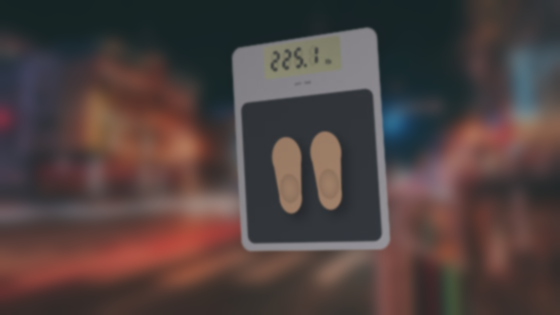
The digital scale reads 225.1 lb
